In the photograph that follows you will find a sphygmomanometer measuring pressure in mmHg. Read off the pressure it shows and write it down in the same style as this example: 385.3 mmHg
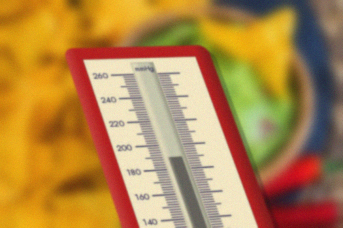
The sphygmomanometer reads 190 mmHg
